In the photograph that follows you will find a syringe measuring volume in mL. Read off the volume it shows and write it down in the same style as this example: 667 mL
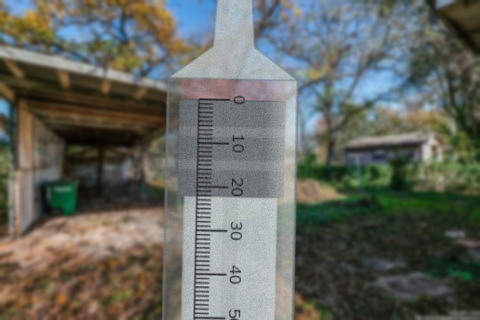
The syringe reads 0 mL
